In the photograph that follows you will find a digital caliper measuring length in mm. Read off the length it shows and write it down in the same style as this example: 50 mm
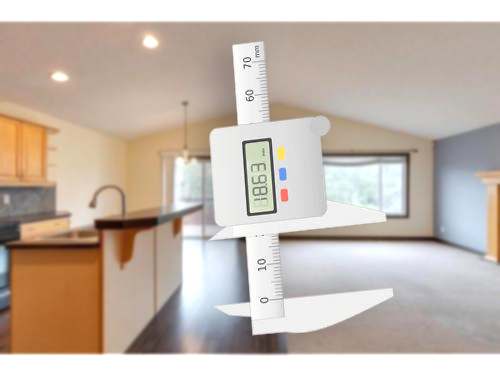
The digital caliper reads 18.63 mm
